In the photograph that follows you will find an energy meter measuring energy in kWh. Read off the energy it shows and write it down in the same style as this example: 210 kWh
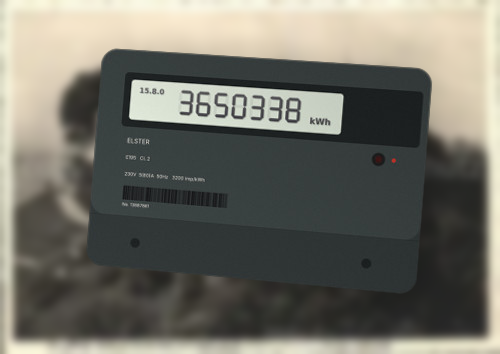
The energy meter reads 3650338 kWh
